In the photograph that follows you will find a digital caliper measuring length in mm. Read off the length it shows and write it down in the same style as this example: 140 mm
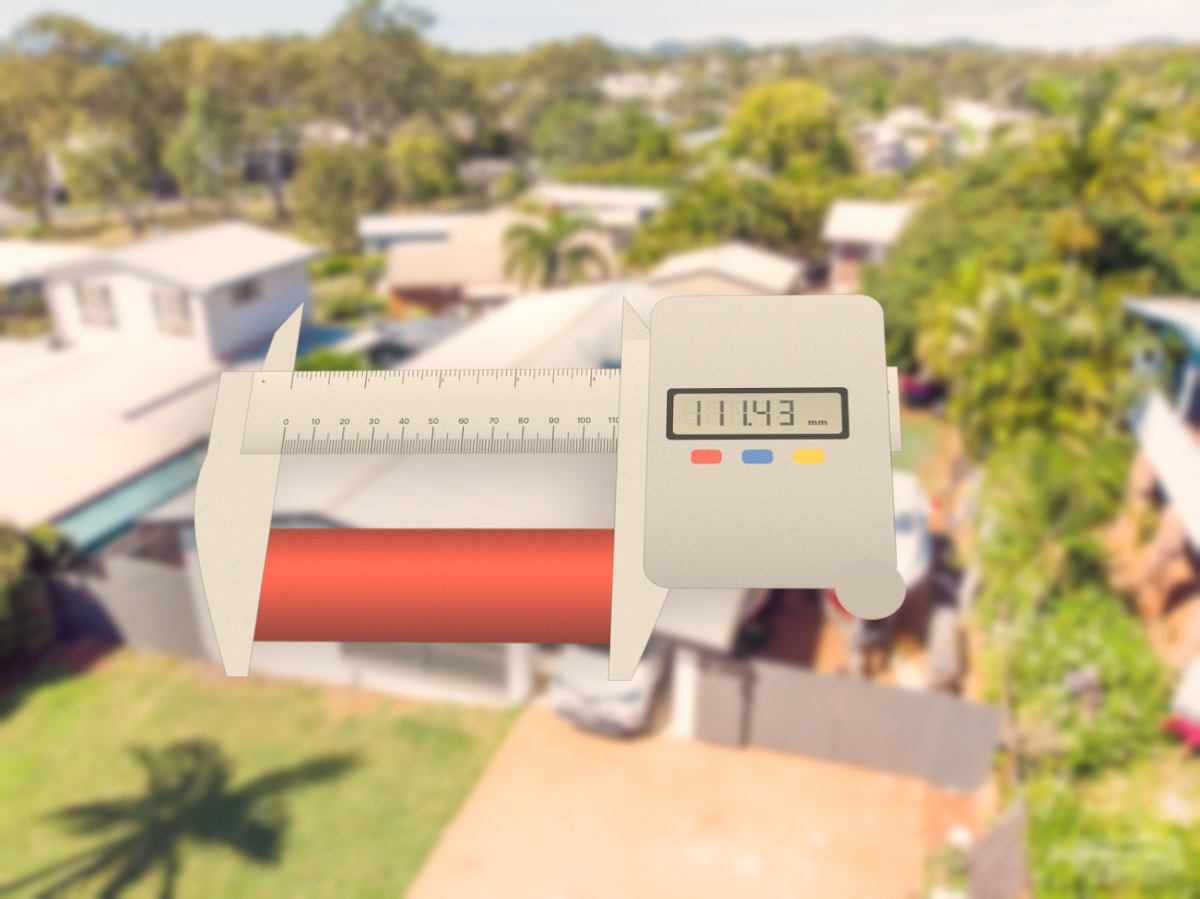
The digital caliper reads 111.43 mm
